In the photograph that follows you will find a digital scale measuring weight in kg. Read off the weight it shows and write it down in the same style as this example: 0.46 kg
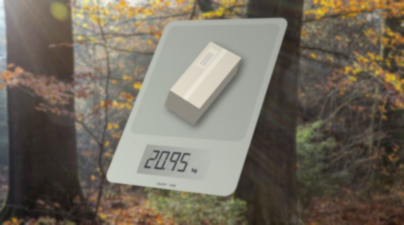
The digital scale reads 20.95 kg
